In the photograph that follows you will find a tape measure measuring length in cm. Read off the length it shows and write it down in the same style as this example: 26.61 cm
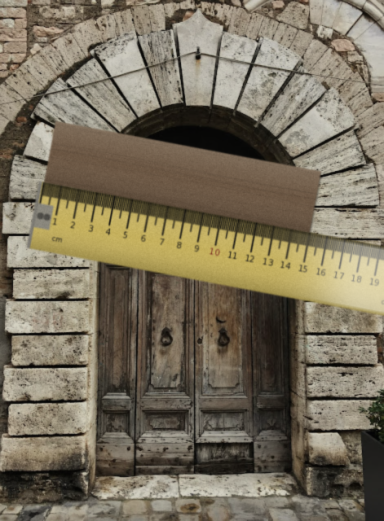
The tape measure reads 15 cm
